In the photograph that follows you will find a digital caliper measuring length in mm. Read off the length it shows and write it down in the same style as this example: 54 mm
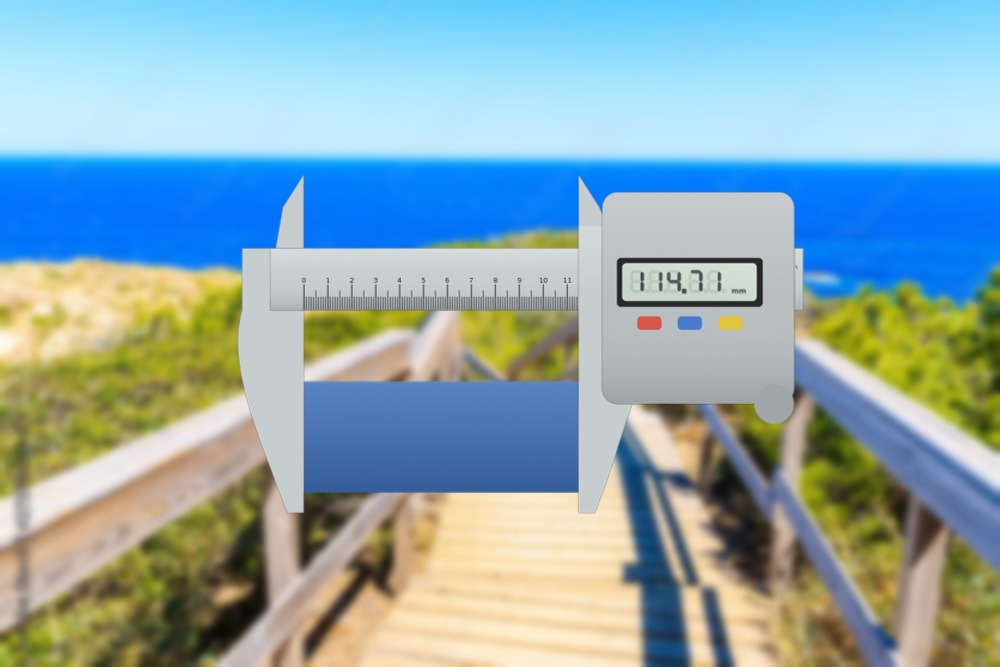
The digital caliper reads 114.71 mm
